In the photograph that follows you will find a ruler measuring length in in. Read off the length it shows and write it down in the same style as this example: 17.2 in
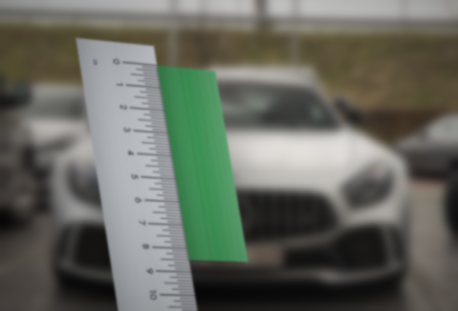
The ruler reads 8.5 in
